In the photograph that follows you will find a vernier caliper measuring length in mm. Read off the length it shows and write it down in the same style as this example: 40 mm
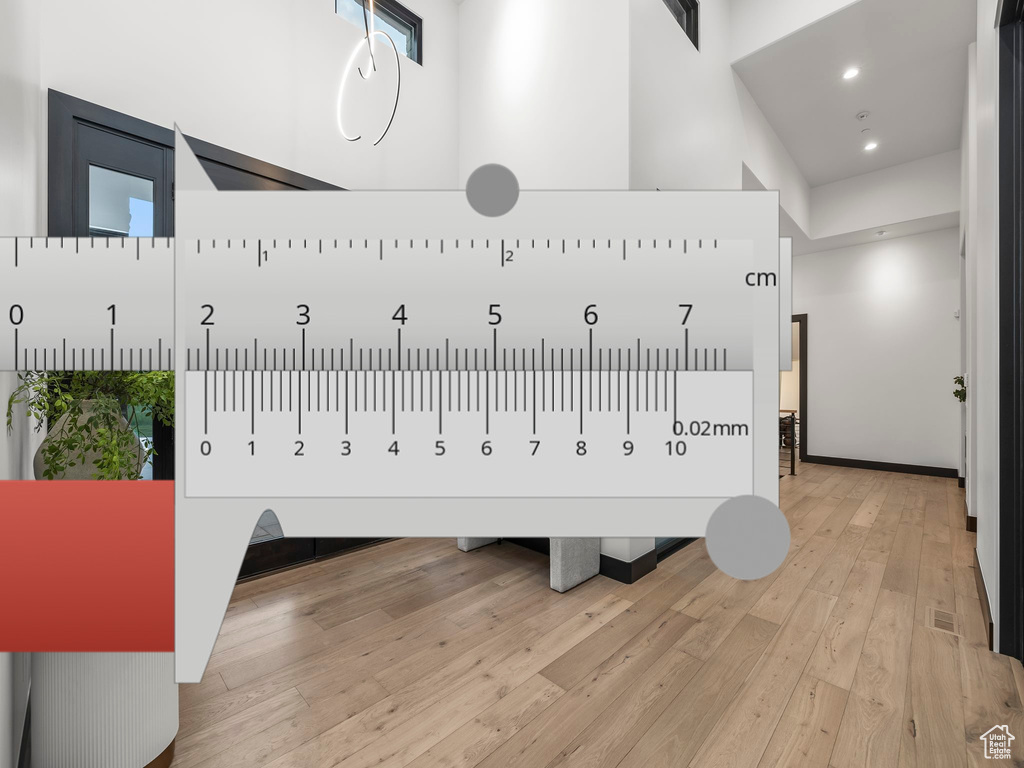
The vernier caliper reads 19.8 mm
